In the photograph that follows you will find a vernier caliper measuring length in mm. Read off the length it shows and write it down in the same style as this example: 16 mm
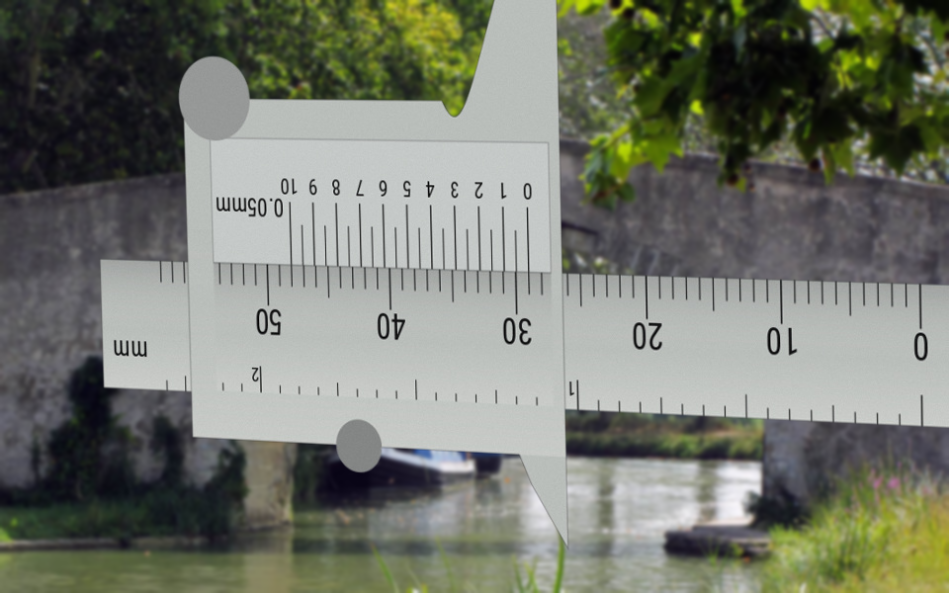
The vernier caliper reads 29.0 mm
